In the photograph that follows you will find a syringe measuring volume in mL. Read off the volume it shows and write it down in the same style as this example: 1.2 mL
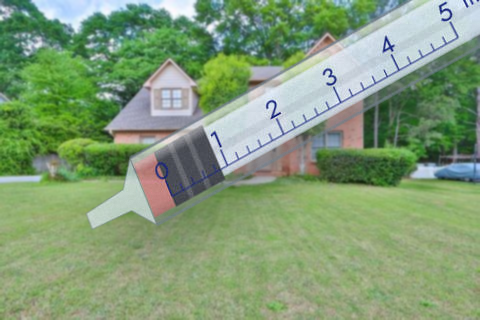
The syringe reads 0 mL
